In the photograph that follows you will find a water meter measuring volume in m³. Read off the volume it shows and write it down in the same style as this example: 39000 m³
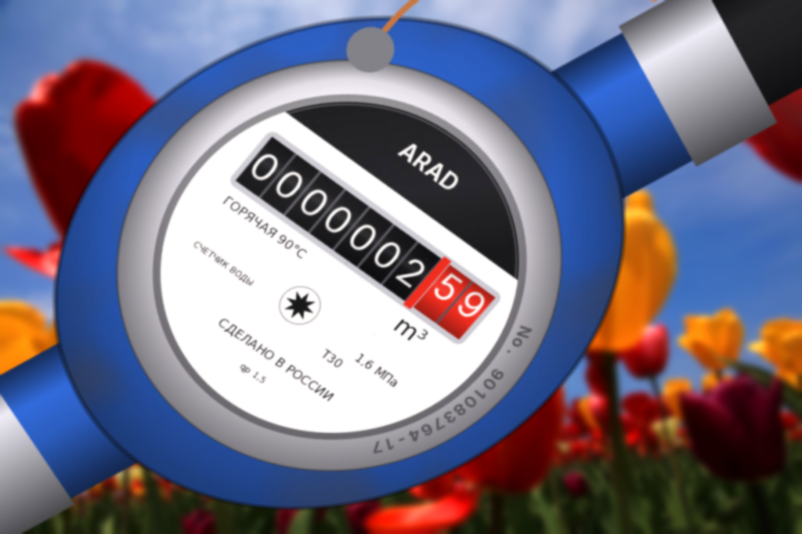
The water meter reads 2.59 m³
